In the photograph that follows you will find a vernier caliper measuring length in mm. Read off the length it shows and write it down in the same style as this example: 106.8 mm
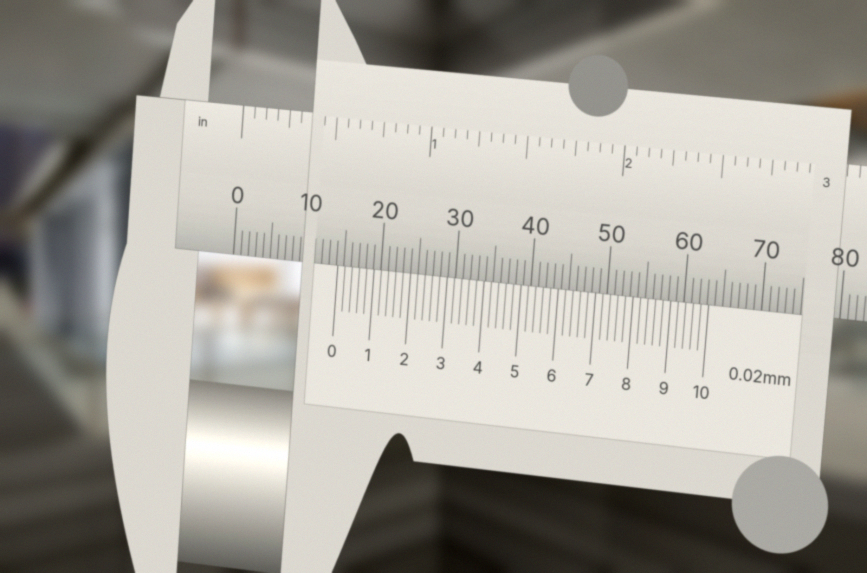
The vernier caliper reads 14.2 mm
